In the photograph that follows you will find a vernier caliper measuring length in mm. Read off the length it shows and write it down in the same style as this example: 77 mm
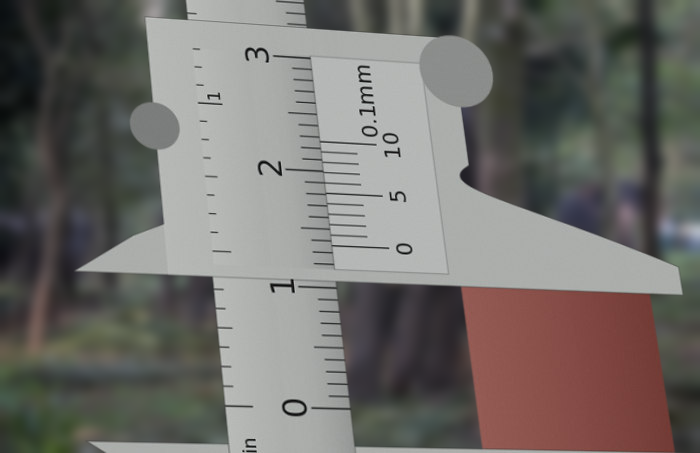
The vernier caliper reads 13.6 mm
